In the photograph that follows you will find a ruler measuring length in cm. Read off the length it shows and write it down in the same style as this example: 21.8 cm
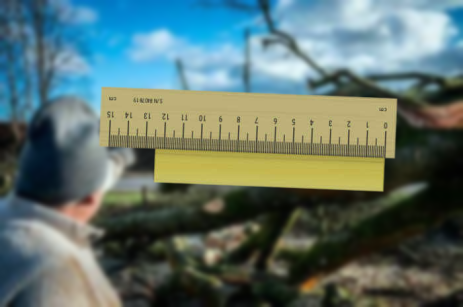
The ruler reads 12.5 cm
